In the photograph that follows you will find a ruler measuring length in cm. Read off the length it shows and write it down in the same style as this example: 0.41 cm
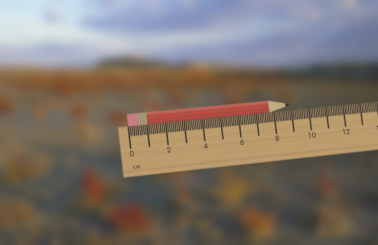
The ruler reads 9 cm
